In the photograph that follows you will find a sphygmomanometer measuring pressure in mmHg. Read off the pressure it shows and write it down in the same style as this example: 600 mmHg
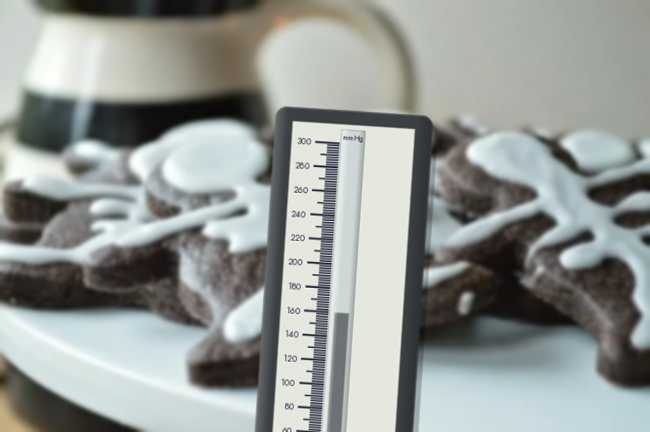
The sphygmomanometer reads 160 mmHg
